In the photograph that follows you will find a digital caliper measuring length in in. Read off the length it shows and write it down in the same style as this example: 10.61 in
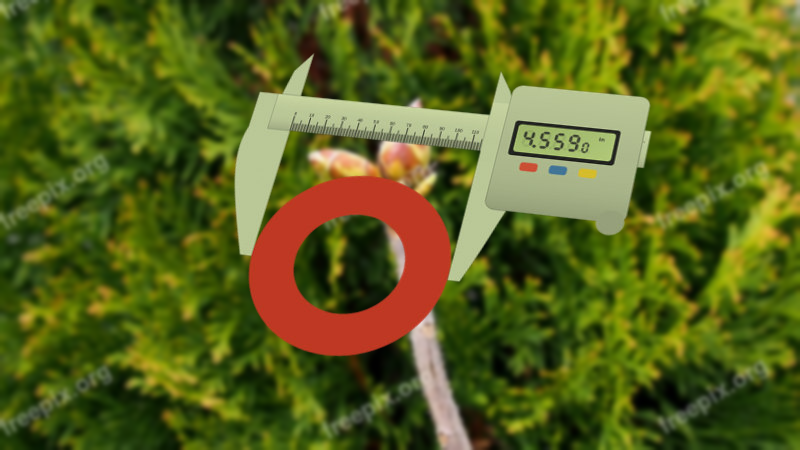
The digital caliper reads 4.5590 in
